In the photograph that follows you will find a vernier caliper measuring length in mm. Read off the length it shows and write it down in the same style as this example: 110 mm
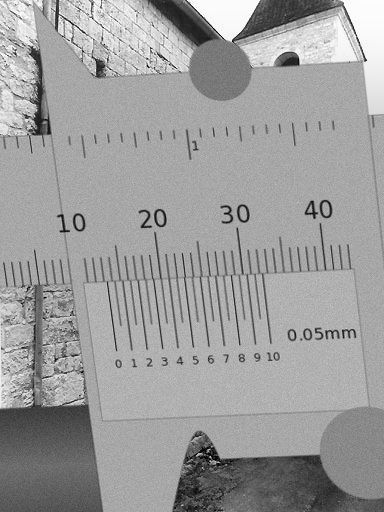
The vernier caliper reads 13.4 mm
